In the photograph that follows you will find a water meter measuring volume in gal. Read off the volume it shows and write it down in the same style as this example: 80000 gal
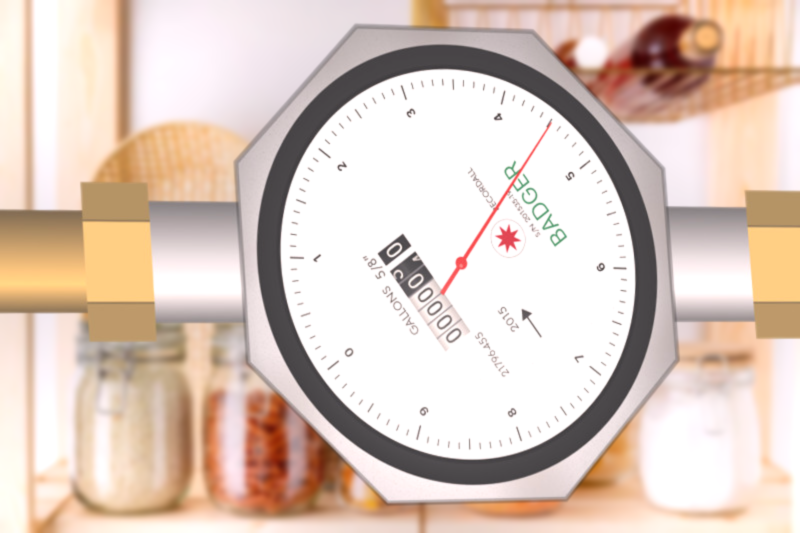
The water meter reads 34.5 gal
